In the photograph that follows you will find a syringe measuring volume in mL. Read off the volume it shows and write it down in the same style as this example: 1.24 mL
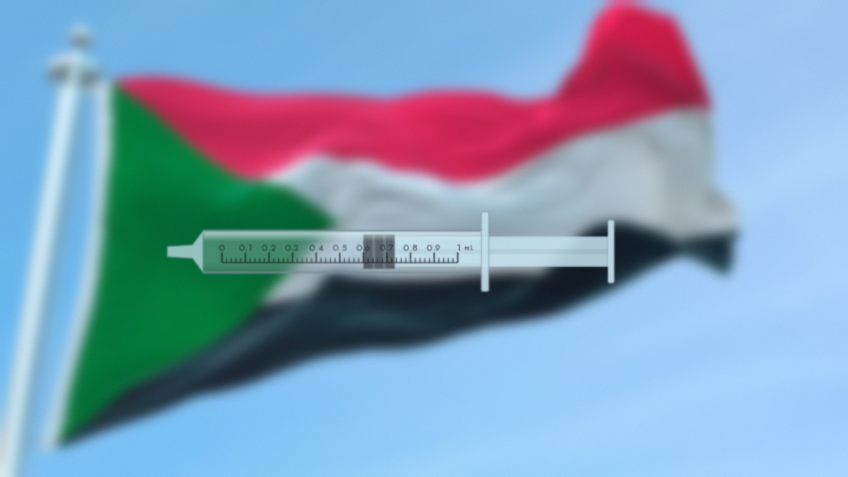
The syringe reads 0.6 mL
